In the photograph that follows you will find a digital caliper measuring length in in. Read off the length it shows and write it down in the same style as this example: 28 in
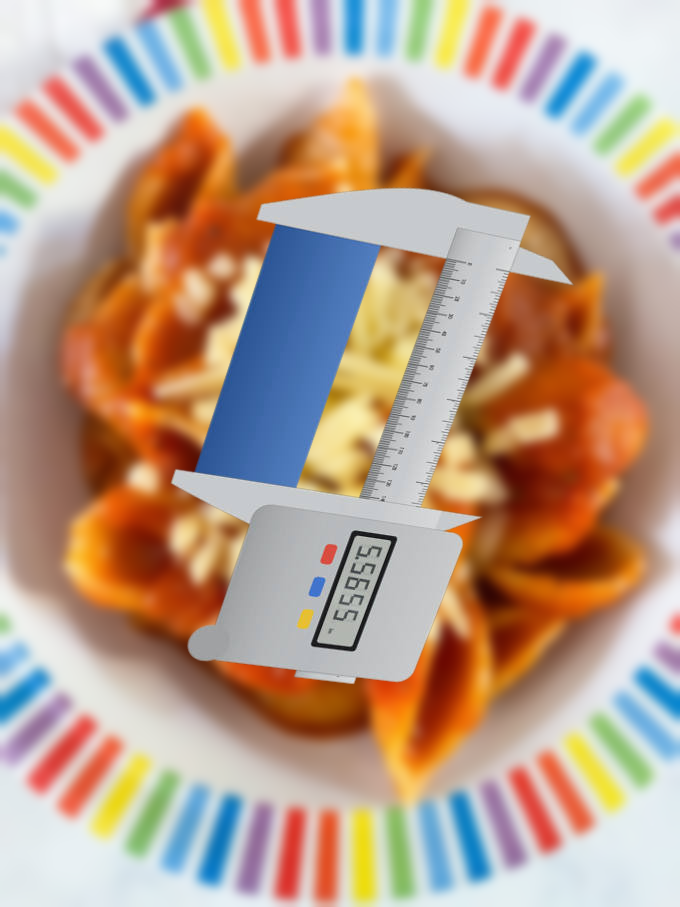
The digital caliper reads 5.5655 in
